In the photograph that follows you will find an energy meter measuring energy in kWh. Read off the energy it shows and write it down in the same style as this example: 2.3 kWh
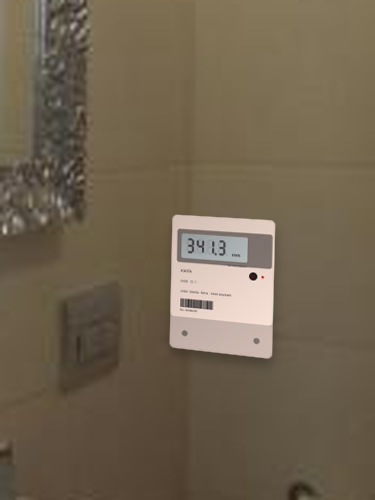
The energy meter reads 341.3 kWh
